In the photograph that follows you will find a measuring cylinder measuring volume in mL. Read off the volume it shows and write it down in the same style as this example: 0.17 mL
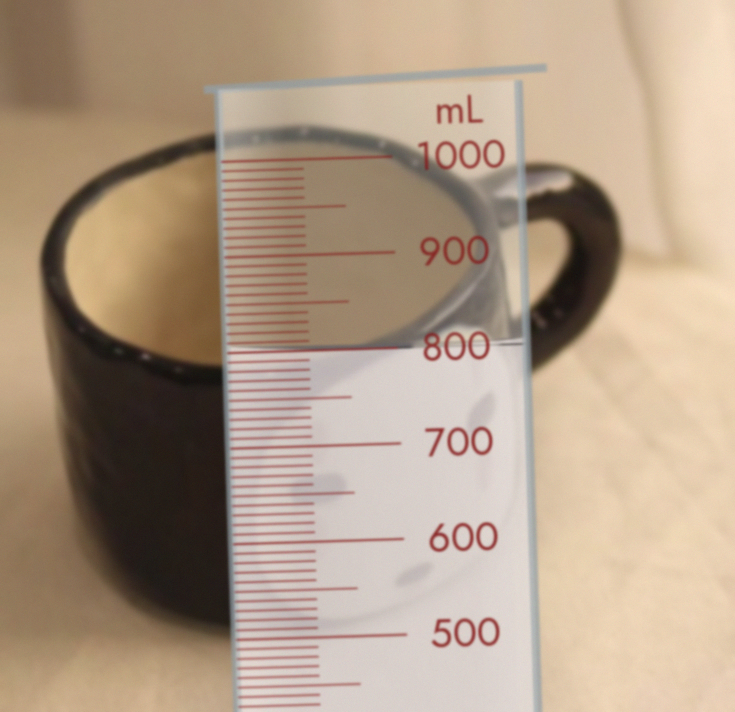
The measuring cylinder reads 800 mL
